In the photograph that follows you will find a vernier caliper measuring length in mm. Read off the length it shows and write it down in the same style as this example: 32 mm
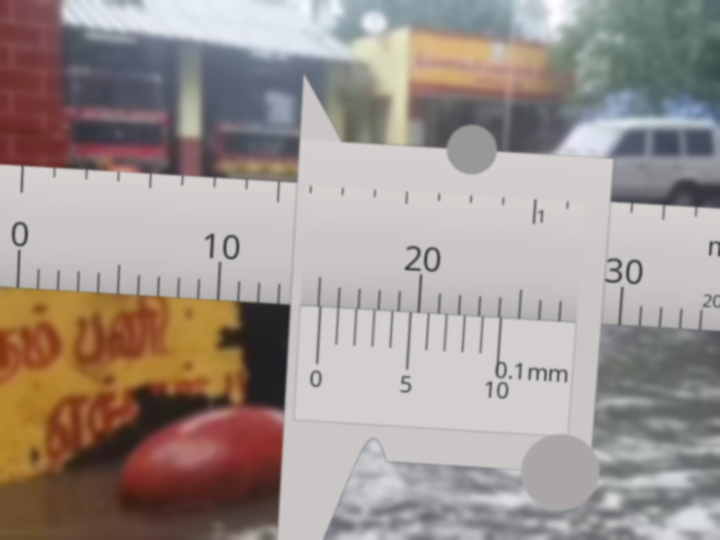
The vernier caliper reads 15.1 mm
